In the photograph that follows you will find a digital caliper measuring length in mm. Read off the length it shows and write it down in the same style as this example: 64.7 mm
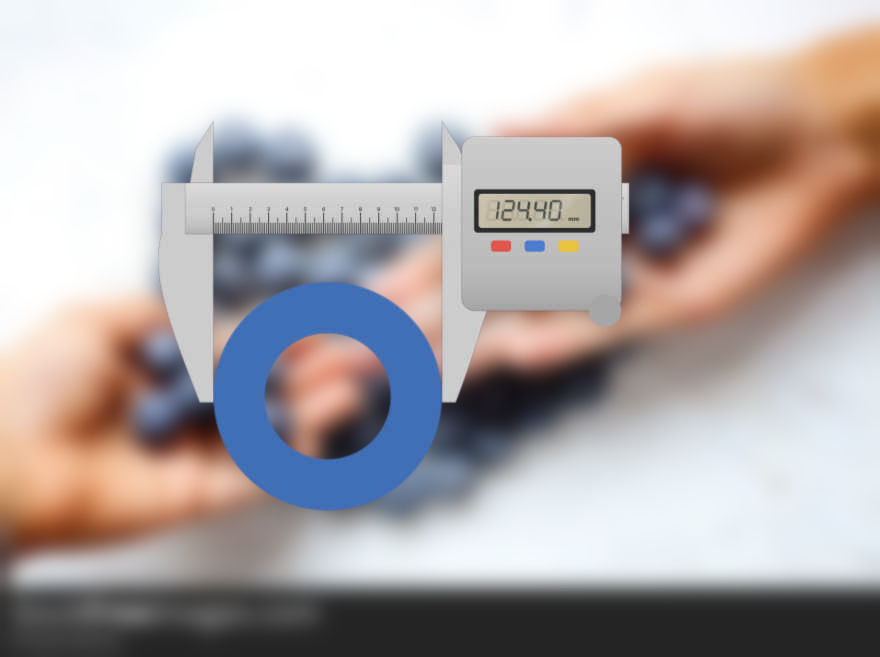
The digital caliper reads 124.40 mm
